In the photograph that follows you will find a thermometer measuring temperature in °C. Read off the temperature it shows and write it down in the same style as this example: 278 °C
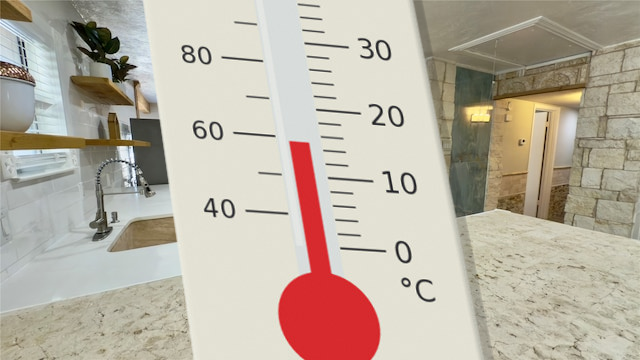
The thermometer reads 15 °C
